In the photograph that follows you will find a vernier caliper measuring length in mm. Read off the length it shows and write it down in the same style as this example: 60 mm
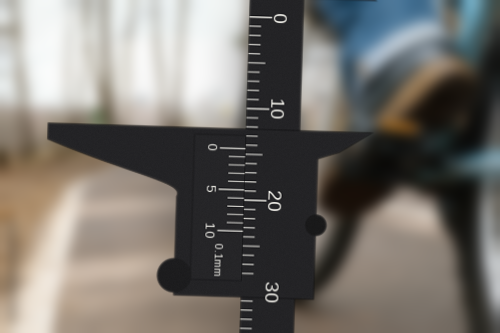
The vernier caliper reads 14.4 mm
